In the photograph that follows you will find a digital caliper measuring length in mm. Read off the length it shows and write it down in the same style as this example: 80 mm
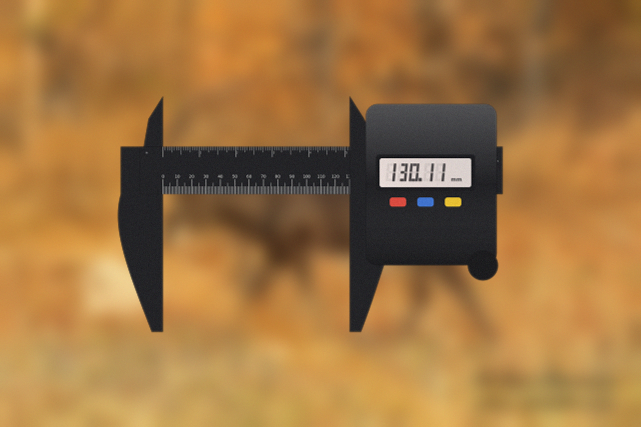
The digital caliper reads 130.11 mm
